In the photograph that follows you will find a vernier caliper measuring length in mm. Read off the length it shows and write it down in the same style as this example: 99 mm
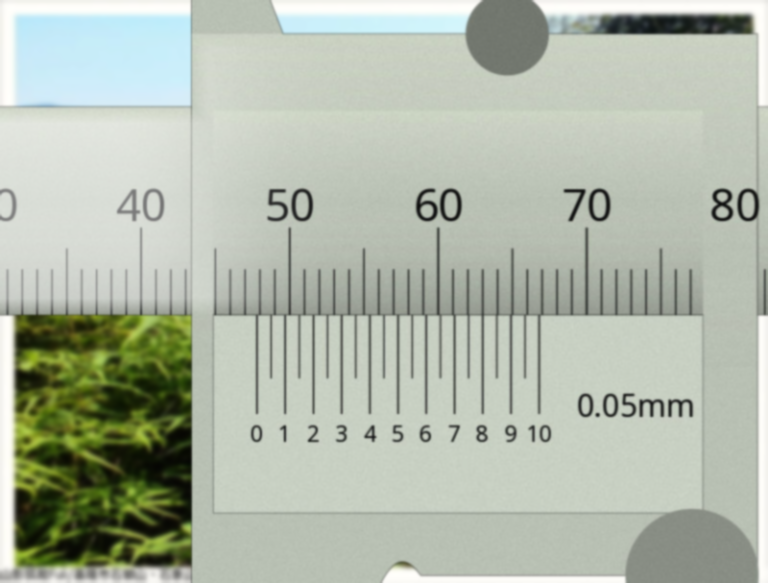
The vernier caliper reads 47.8 mm
